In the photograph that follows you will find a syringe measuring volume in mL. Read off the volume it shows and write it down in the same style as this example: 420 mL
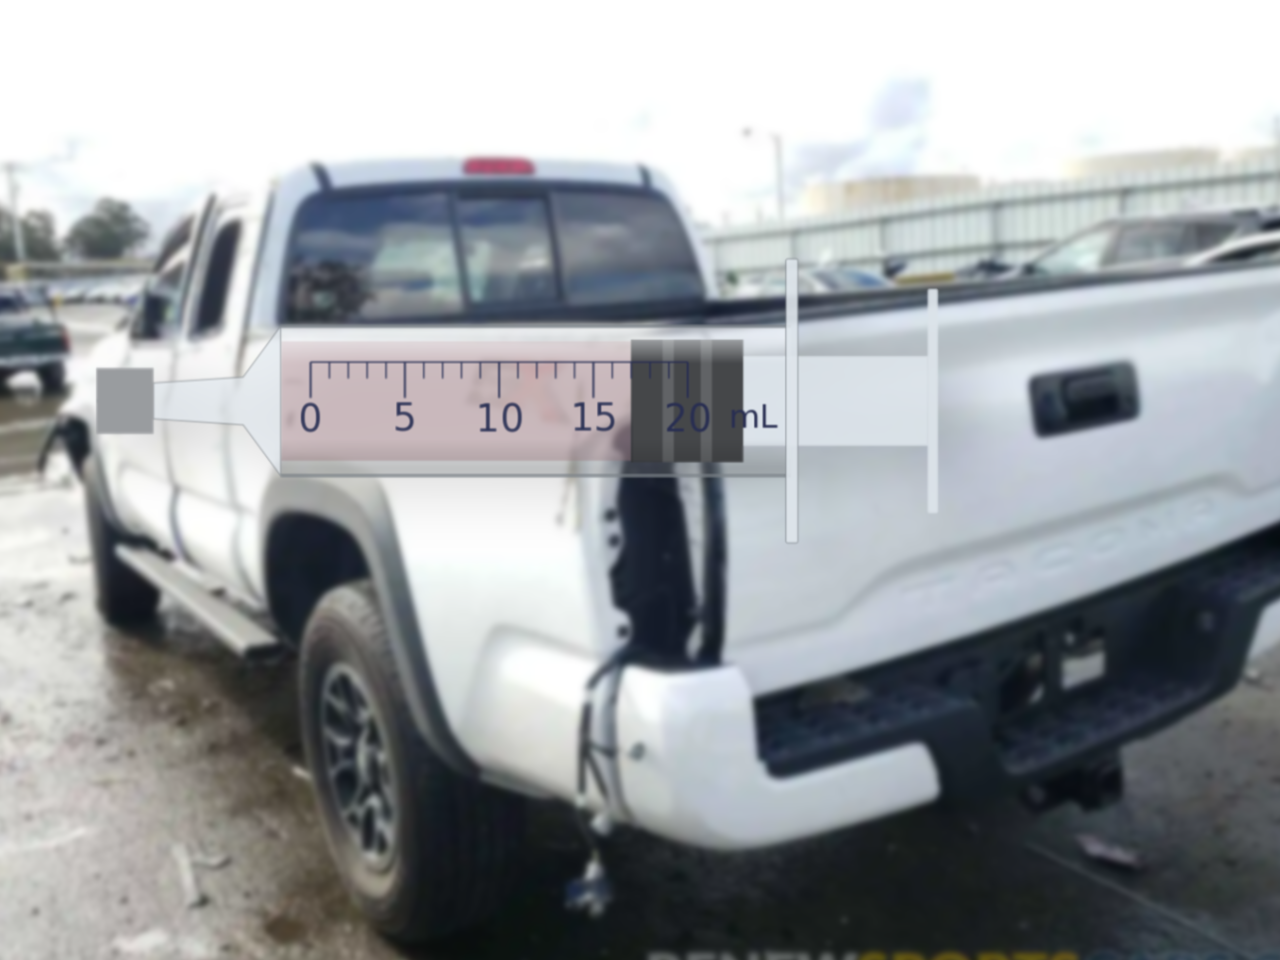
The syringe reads 17 mL
